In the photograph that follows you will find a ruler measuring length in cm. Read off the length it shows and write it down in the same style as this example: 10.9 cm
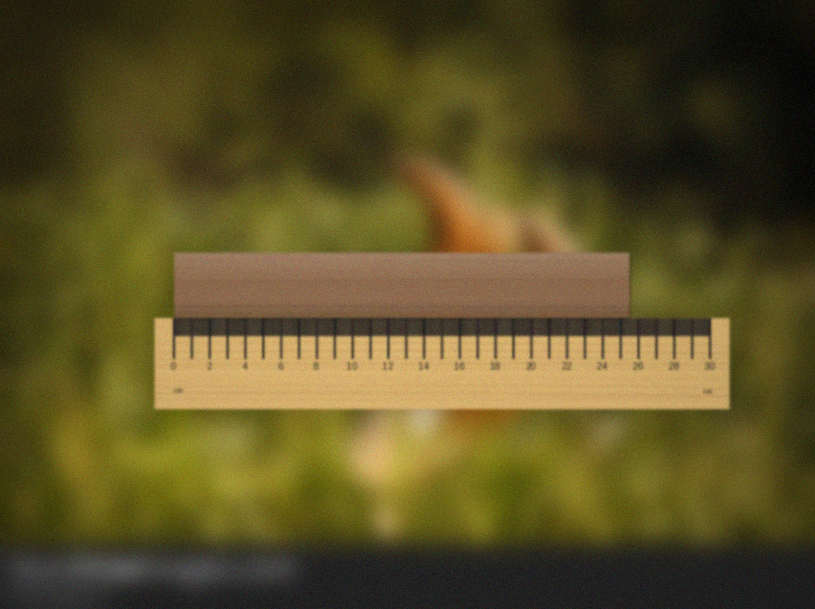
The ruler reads 25.5 cm
